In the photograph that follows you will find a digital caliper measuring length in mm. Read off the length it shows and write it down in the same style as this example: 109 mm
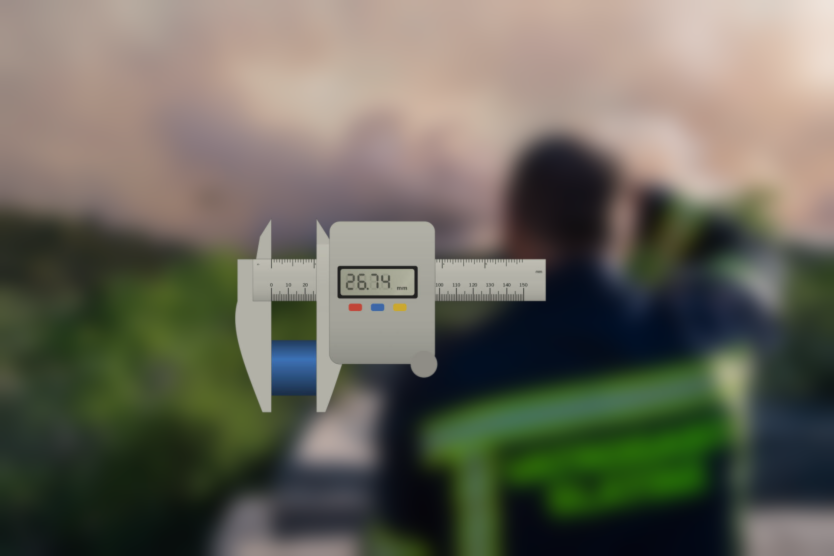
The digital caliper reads 26.74 mm
